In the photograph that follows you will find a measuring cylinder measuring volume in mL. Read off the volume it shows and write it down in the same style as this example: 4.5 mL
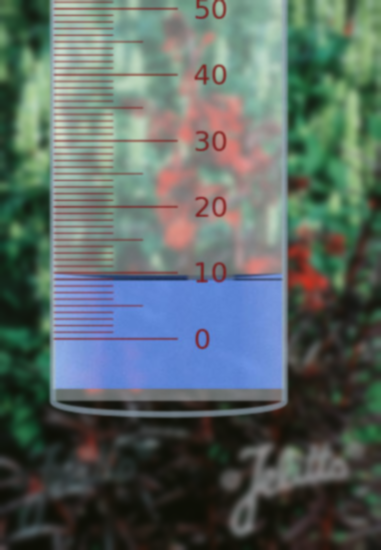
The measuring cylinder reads 9 mL
